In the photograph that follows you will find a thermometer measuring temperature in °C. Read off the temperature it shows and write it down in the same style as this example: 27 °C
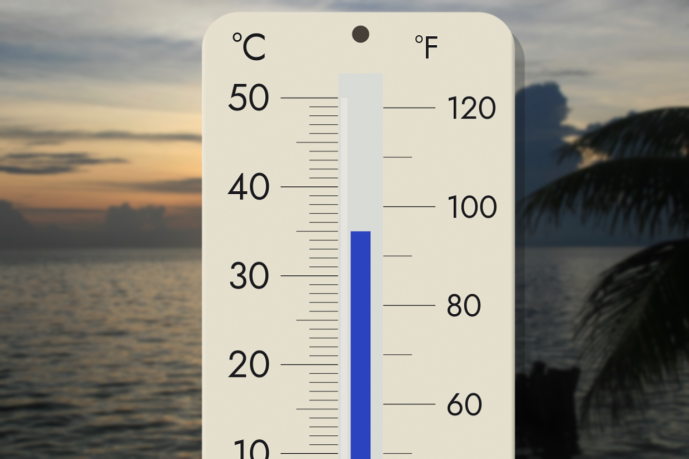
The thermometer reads 35 °C
